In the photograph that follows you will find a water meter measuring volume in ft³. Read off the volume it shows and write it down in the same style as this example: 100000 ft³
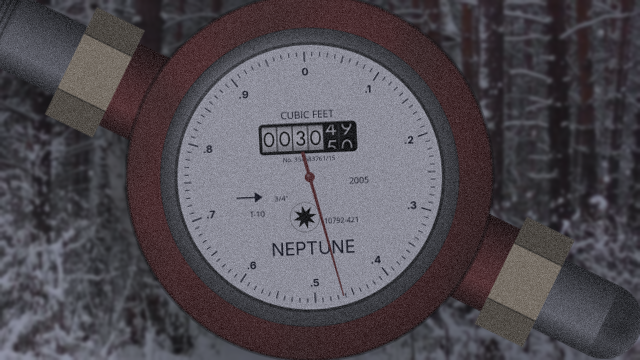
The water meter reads 3049.46 ft³
